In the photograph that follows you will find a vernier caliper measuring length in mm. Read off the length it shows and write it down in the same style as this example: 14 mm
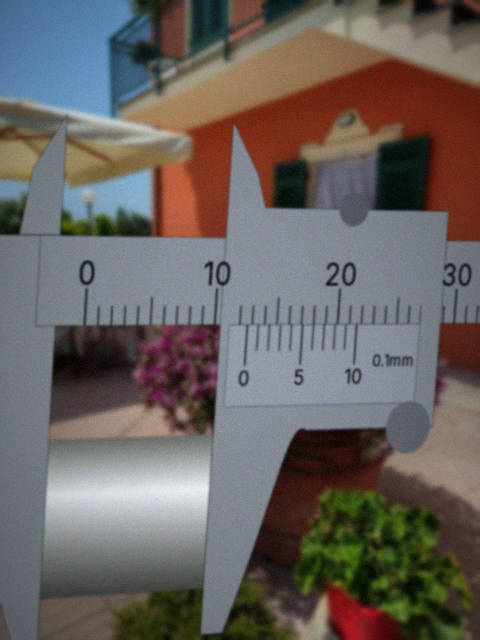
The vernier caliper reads 12.6 mm
